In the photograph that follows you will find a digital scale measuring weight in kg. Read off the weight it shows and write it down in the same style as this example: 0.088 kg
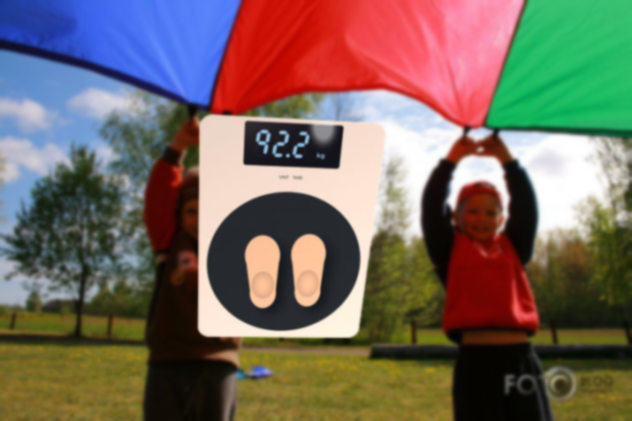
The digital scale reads 92.2 kg
